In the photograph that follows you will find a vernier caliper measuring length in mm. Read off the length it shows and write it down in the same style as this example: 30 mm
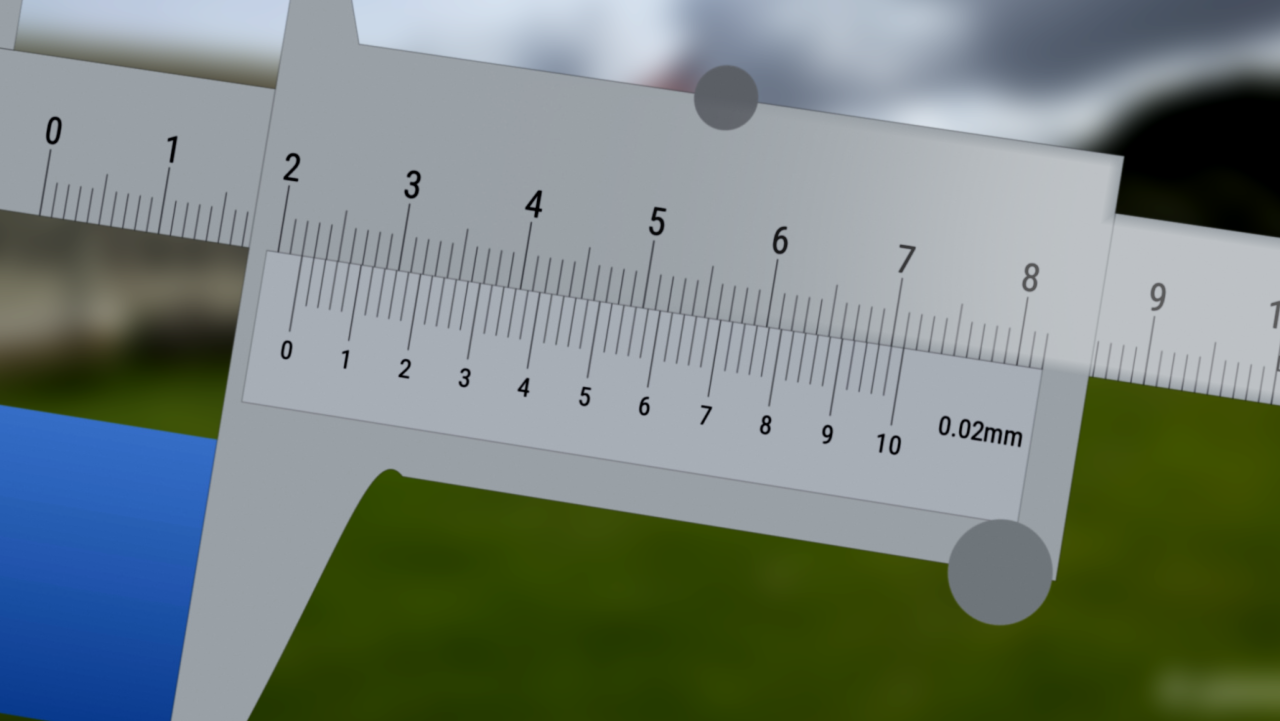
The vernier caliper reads 22.0 mm
